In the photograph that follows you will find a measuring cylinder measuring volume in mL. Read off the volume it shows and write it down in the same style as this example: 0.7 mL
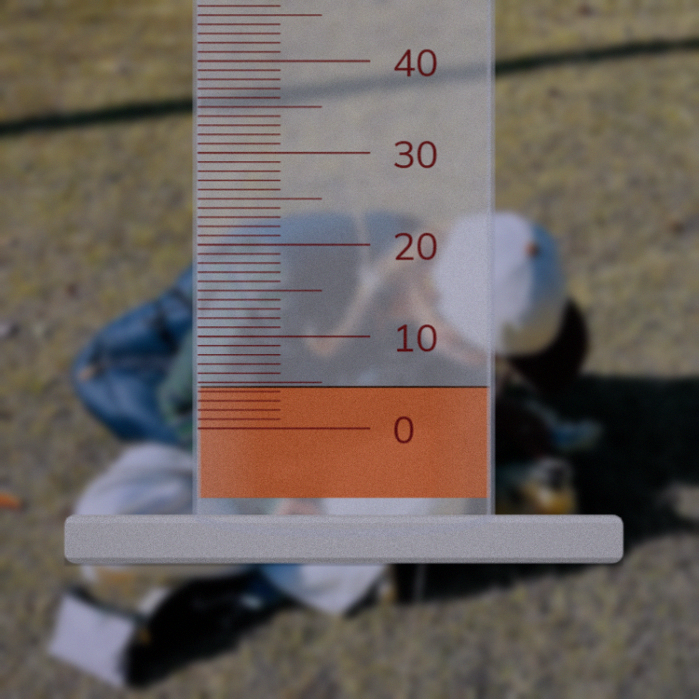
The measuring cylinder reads 4.5 mL
